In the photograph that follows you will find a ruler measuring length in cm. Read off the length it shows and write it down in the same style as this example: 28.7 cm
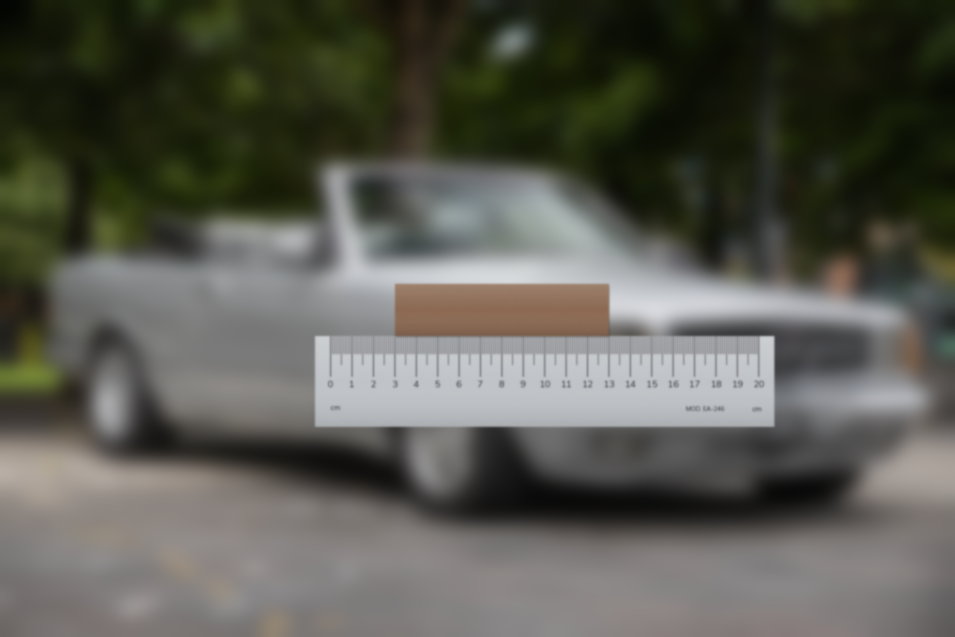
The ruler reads 10 cm
